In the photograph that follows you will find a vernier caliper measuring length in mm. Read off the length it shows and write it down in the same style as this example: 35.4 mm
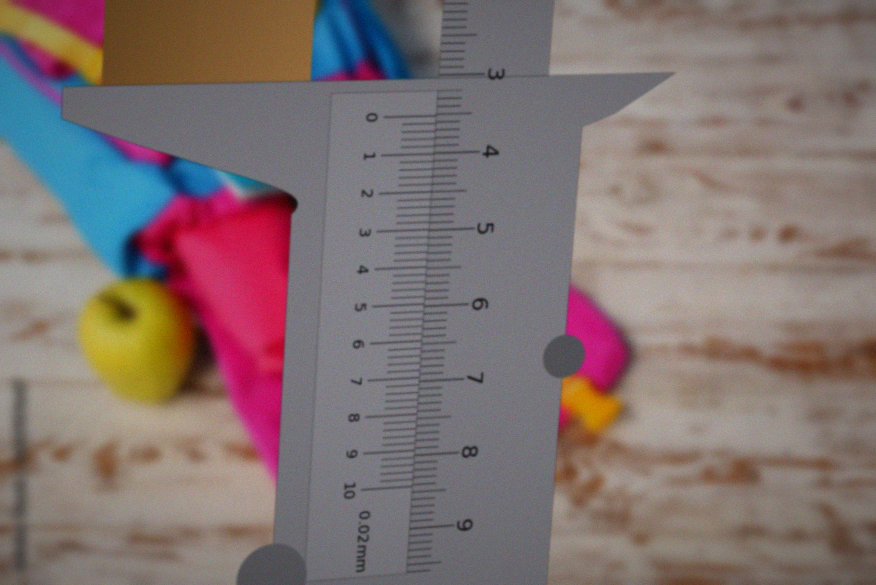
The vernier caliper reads 35.2 mm
